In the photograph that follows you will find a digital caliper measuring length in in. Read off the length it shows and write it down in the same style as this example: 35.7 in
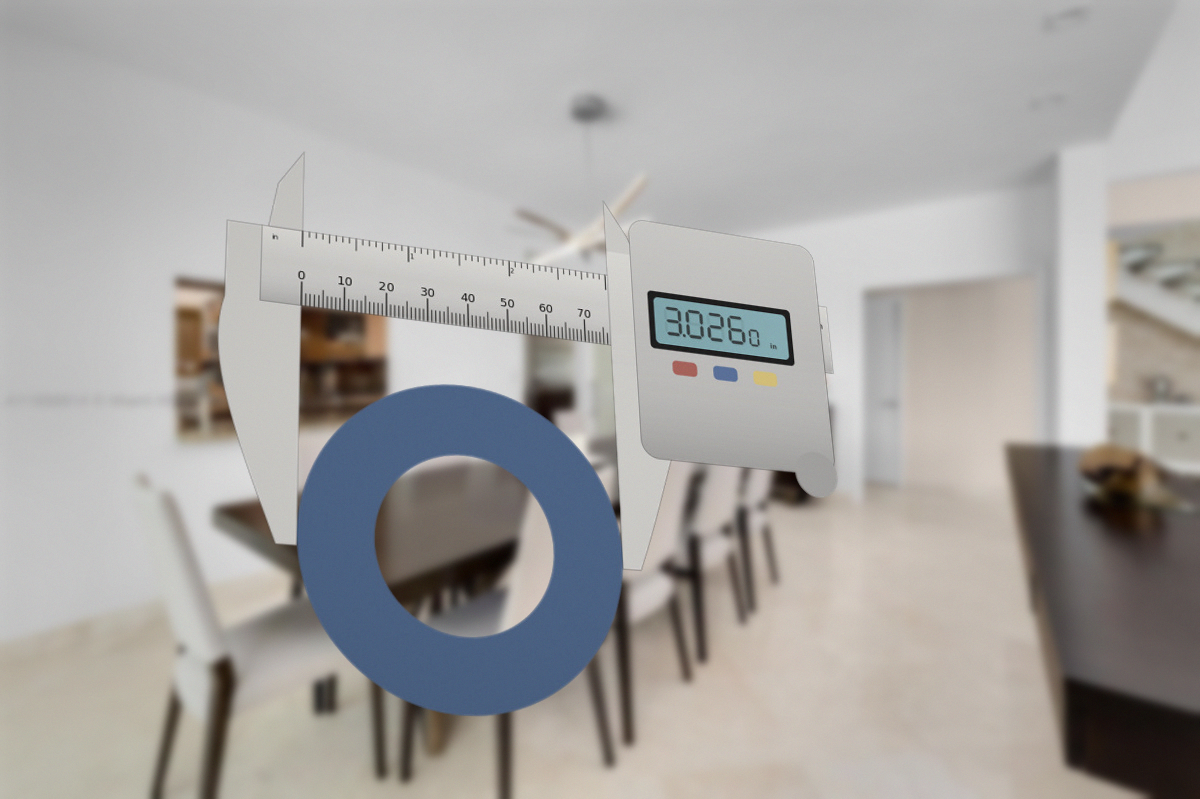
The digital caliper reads 3.0260 in
